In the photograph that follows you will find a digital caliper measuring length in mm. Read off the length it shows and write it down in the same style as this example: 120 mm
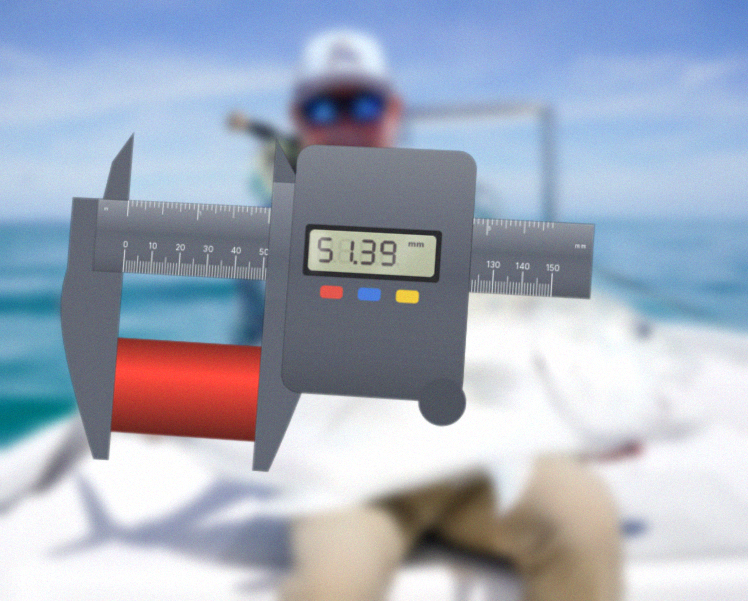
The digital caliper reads 51.39 mm
